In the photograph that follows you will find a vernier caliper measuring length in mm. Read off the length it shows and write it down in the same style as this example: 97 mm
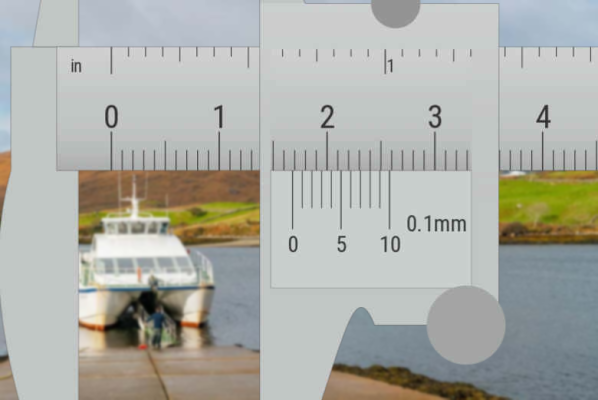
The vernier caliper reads 16.8 mm
